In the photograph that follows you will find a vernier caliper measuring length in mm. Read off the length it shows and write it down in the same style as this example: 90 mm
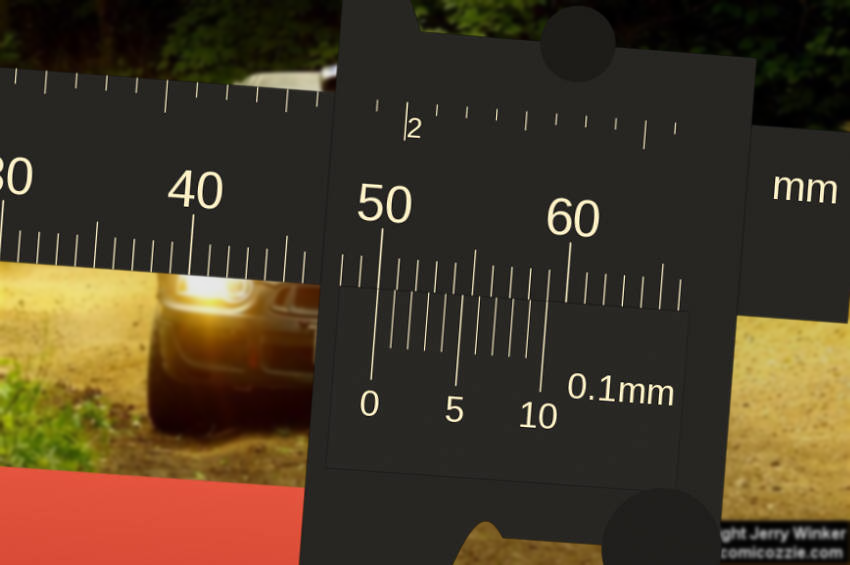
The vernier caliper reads 50.0 mm
